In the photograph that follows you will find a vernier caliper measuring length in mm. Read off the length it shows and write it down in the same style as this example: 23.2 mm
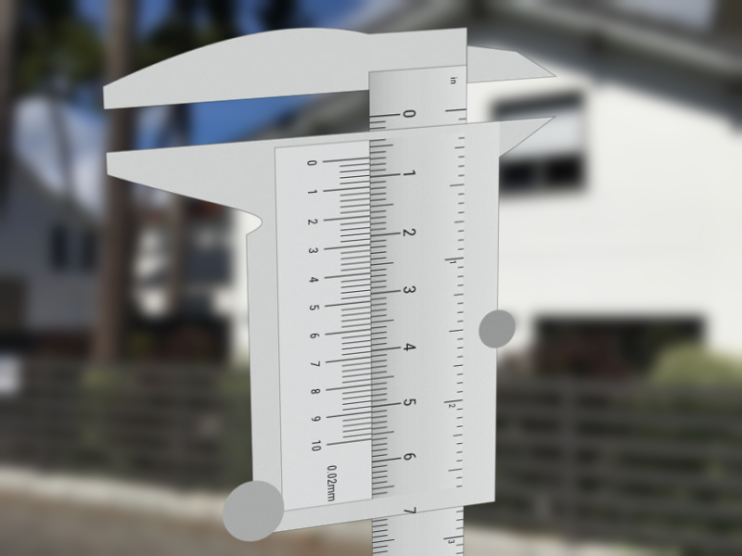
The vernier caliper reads 6.8 mm
